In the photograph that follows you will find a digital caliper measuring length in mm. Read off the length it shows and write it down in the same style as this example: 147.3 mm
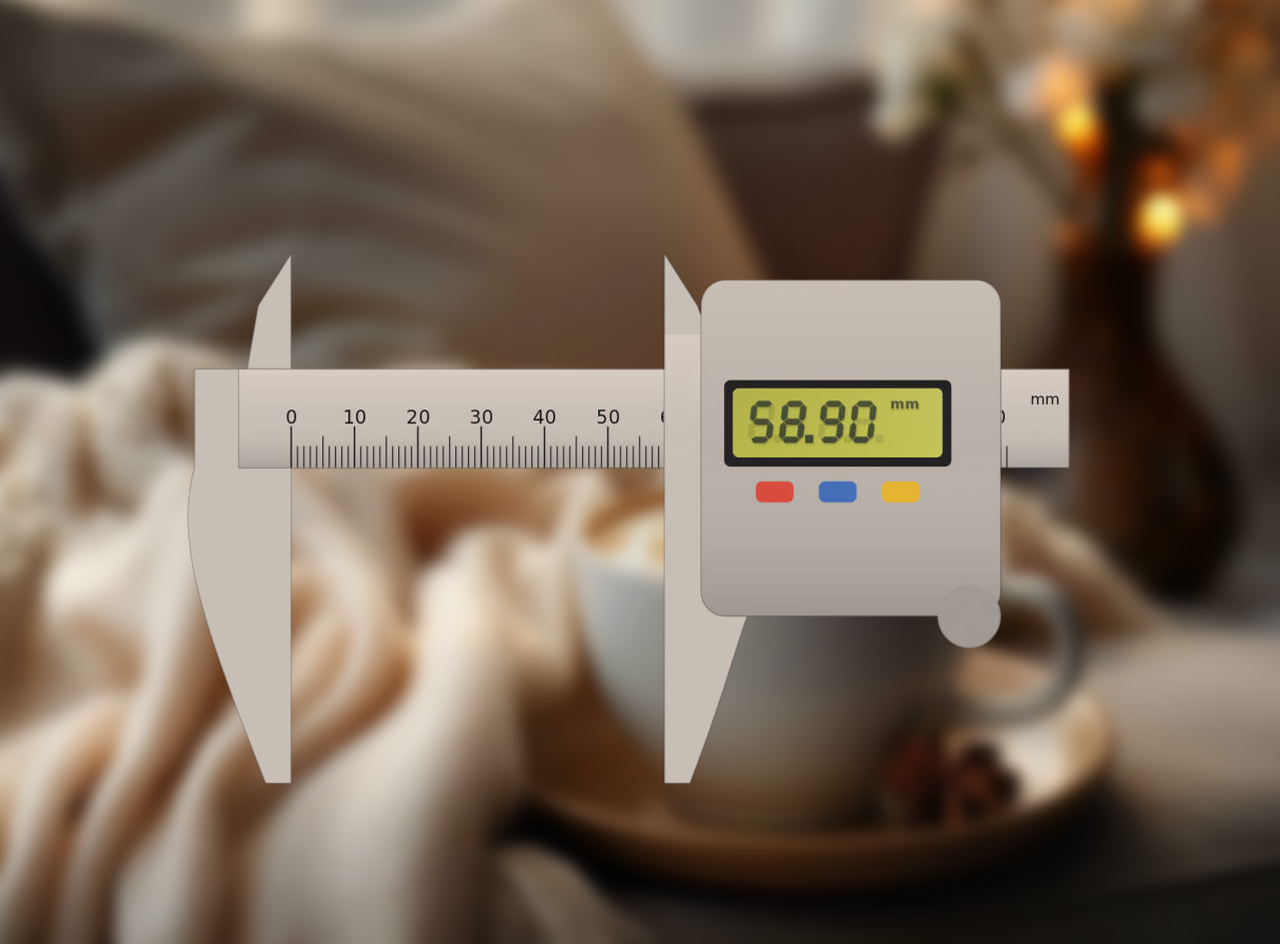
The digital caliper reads 58.90 mm
